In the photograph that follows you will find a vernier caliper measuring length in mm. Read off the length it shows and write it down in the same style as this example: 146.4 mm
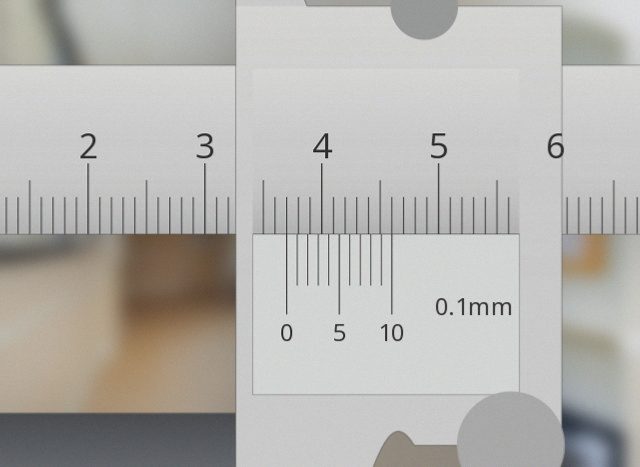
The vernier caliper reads 37.0 mm
